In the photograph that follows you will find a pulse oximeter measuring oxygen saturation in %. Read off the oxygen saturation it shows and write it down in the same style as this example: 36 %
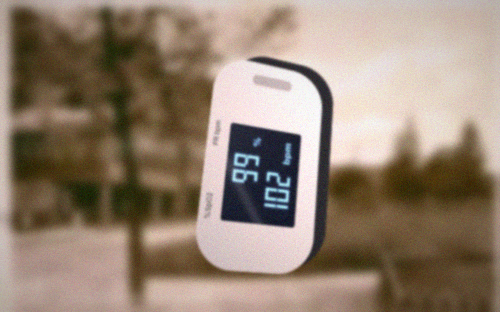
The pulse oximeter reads 99 %
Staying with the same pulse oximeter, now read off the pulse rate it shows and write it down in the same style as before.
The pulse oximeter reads 102 bpm
